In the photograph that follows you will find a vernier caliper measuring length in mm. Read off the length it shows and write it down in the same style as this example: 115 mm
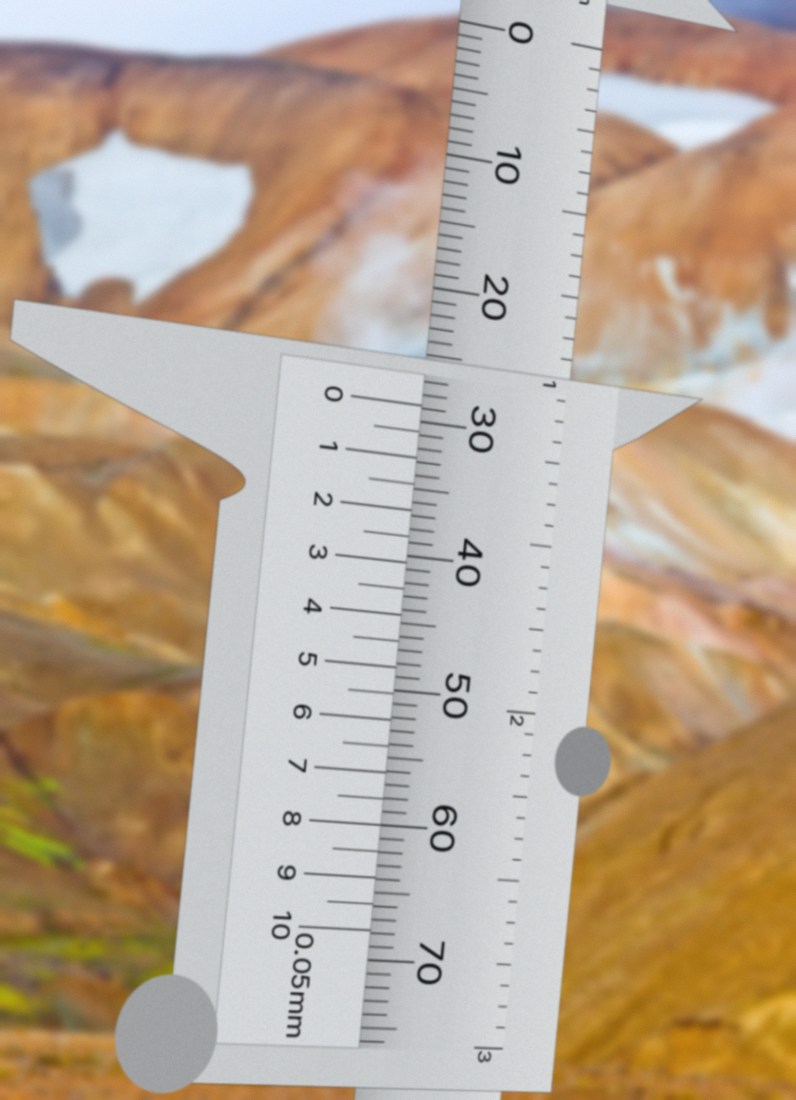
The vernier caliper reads 28.8 mm
